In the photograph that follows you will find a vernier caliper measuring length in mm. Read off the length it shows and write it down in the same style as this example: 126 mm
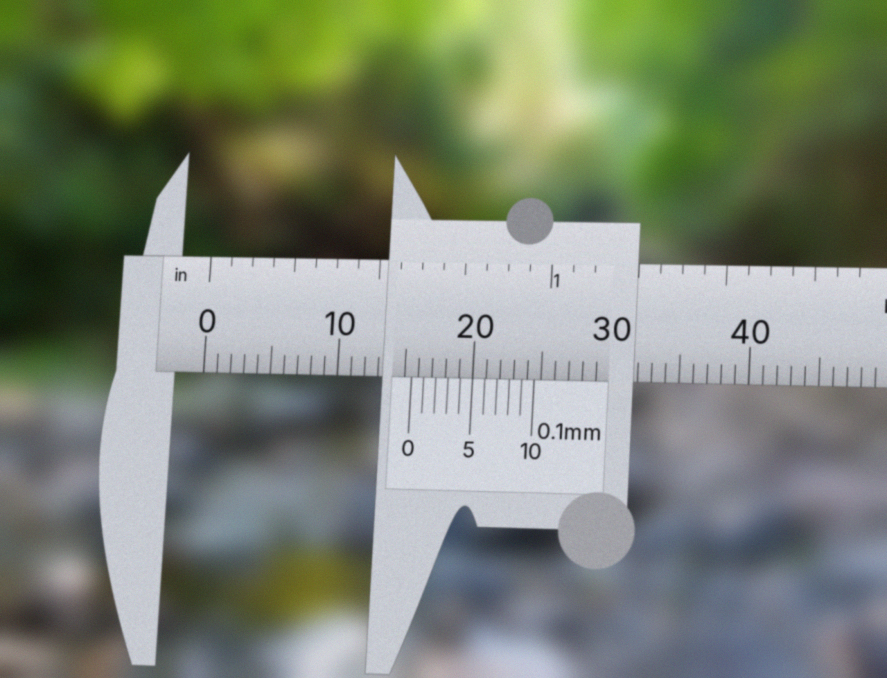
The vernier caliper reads 15.5 mm
